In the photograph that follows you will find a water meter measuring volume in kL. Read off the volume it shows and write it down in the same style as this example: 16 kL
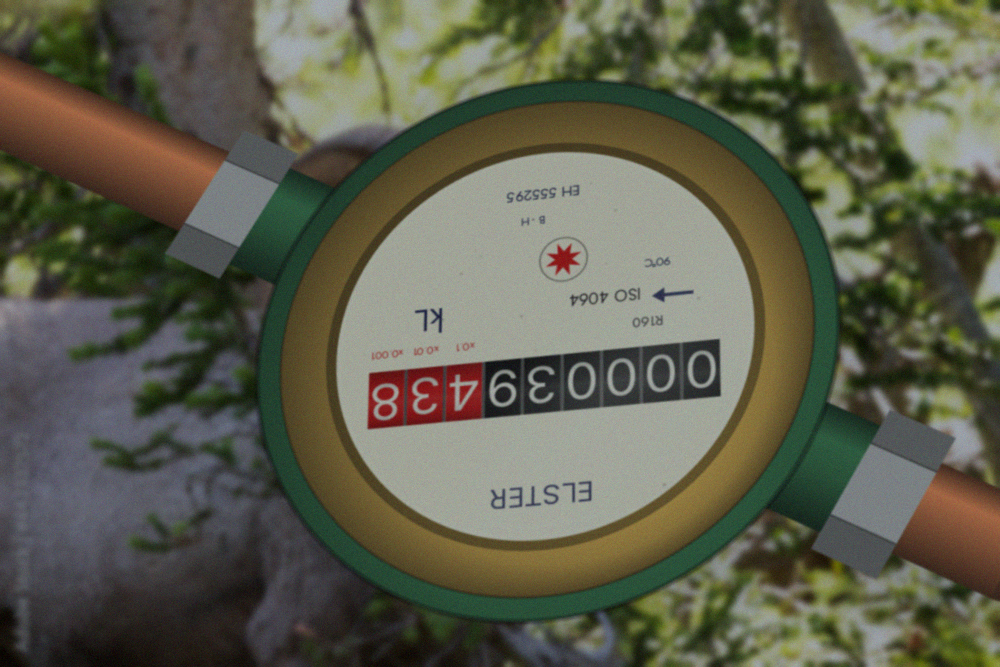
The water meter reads 39.438 kL
